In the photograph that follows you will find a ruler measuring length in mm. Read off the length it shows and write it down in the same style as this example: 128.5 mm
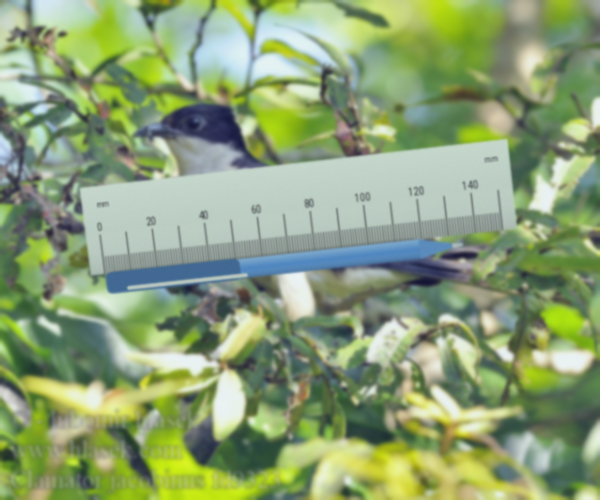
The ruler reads 135 mm
